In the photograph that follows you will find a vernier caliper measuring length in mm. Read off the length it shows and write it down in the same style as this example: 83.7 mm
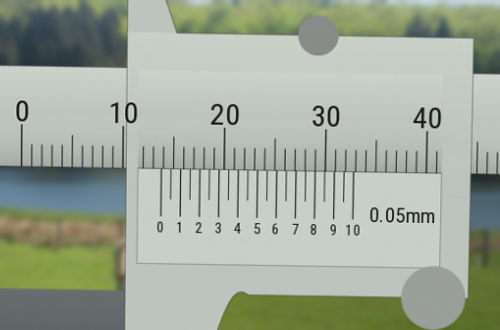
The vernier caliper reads 13.8 mm
